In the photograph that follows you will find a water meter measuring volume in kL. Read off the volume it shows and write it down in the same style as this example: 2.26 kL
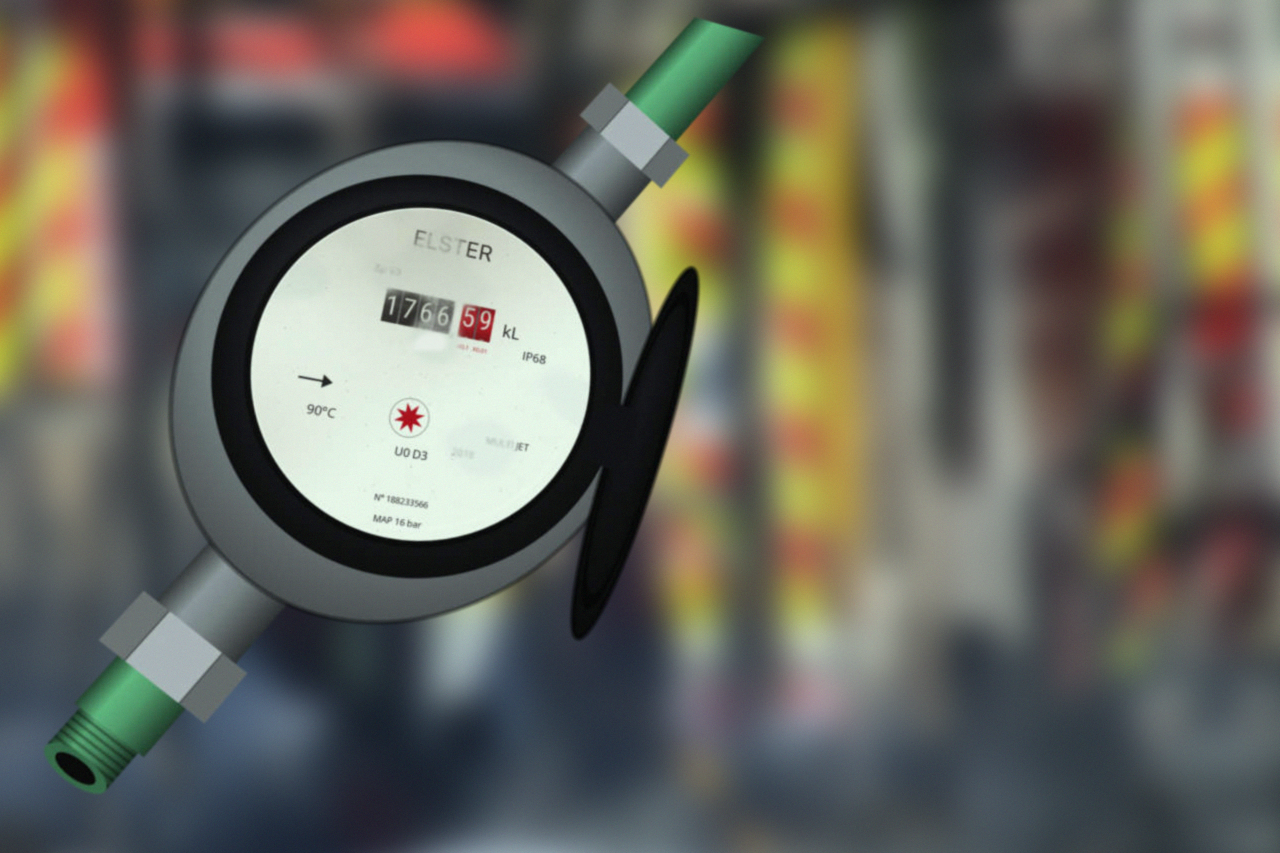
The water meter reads 1766.59 kL
